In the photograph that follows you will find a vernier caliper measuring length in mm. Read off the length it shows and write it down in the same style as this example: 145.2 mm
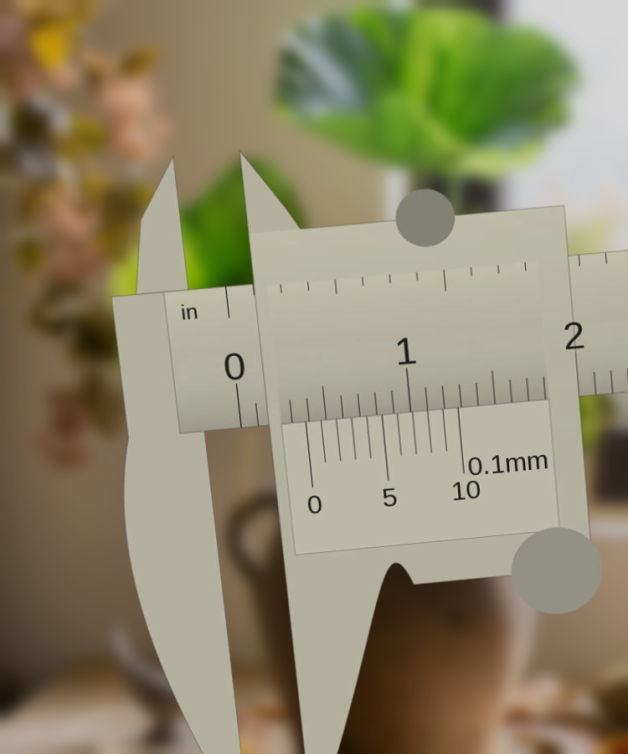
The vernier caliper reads 3.8 mm
